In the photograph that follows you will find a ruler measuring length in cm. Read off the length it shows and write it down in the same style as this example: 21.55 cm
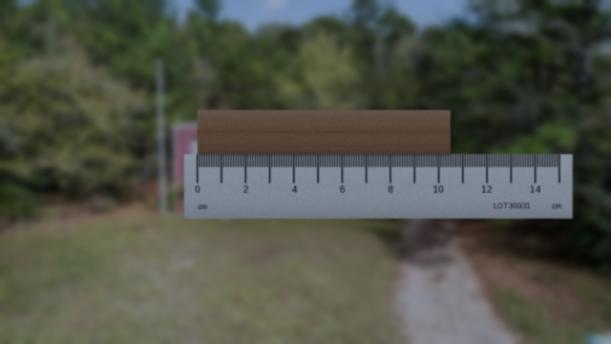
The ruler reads 10.5 cm
